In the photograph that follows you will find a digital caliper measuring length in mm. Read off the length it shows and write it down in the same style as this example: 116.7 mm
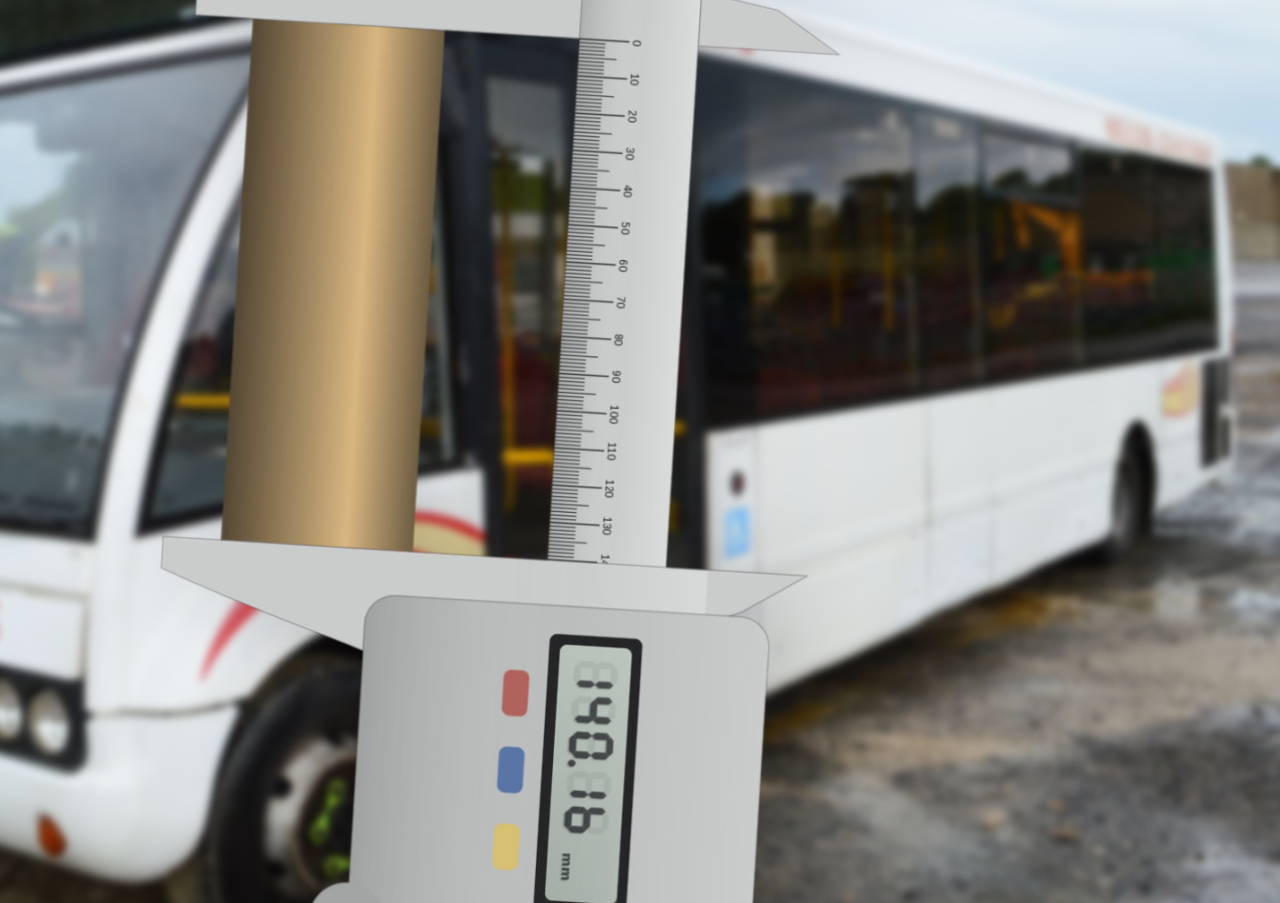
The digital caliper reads 140.16 mm
